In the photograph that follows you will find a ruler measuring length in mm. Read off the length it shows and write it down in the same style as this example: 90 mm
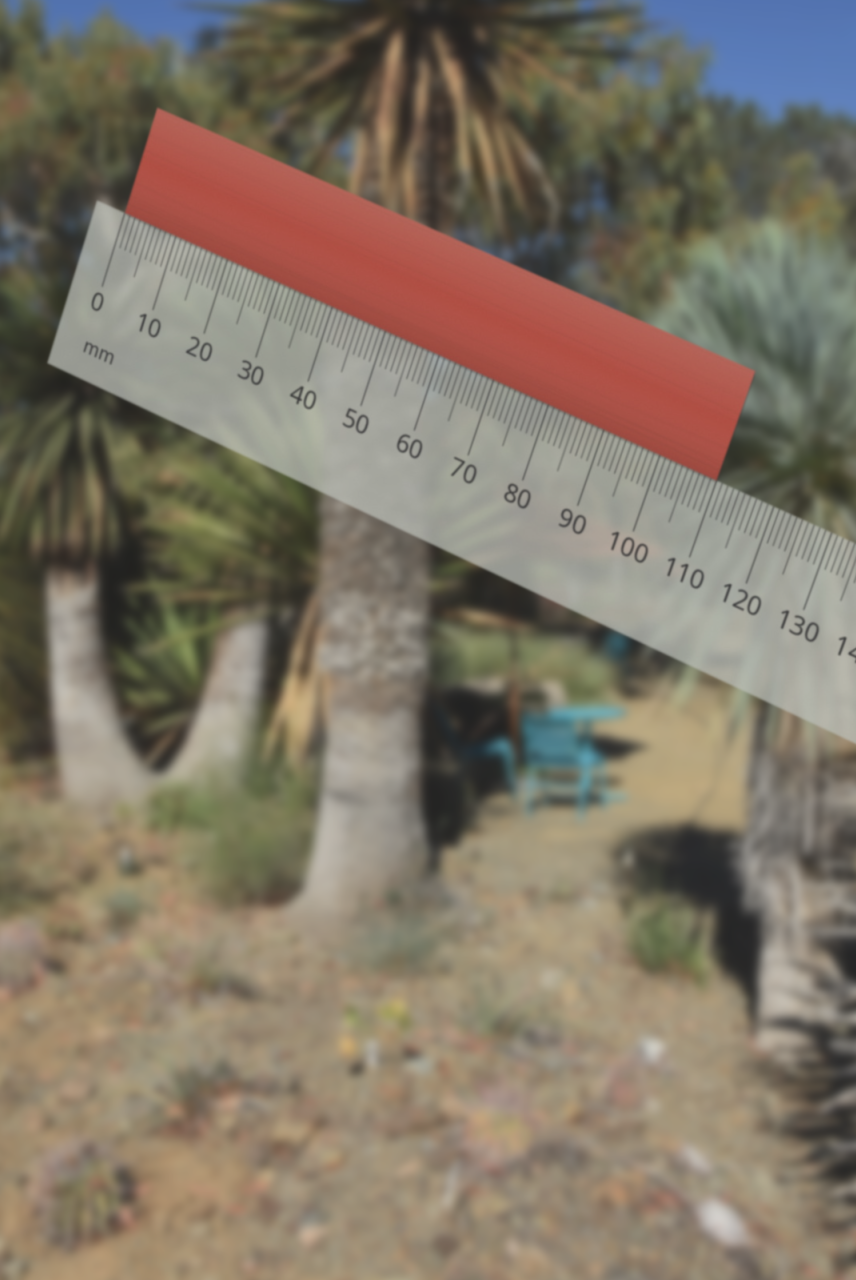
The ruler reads 110 mm
